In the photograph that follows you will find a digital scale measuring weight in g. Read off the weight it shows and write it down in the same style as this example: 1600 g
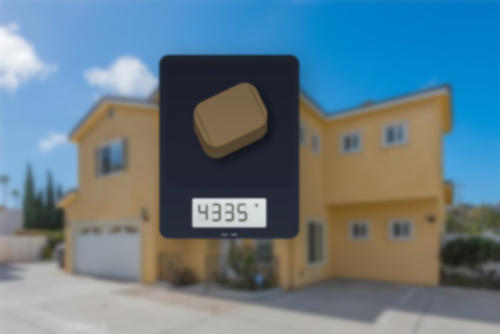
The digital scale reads 4335 g
